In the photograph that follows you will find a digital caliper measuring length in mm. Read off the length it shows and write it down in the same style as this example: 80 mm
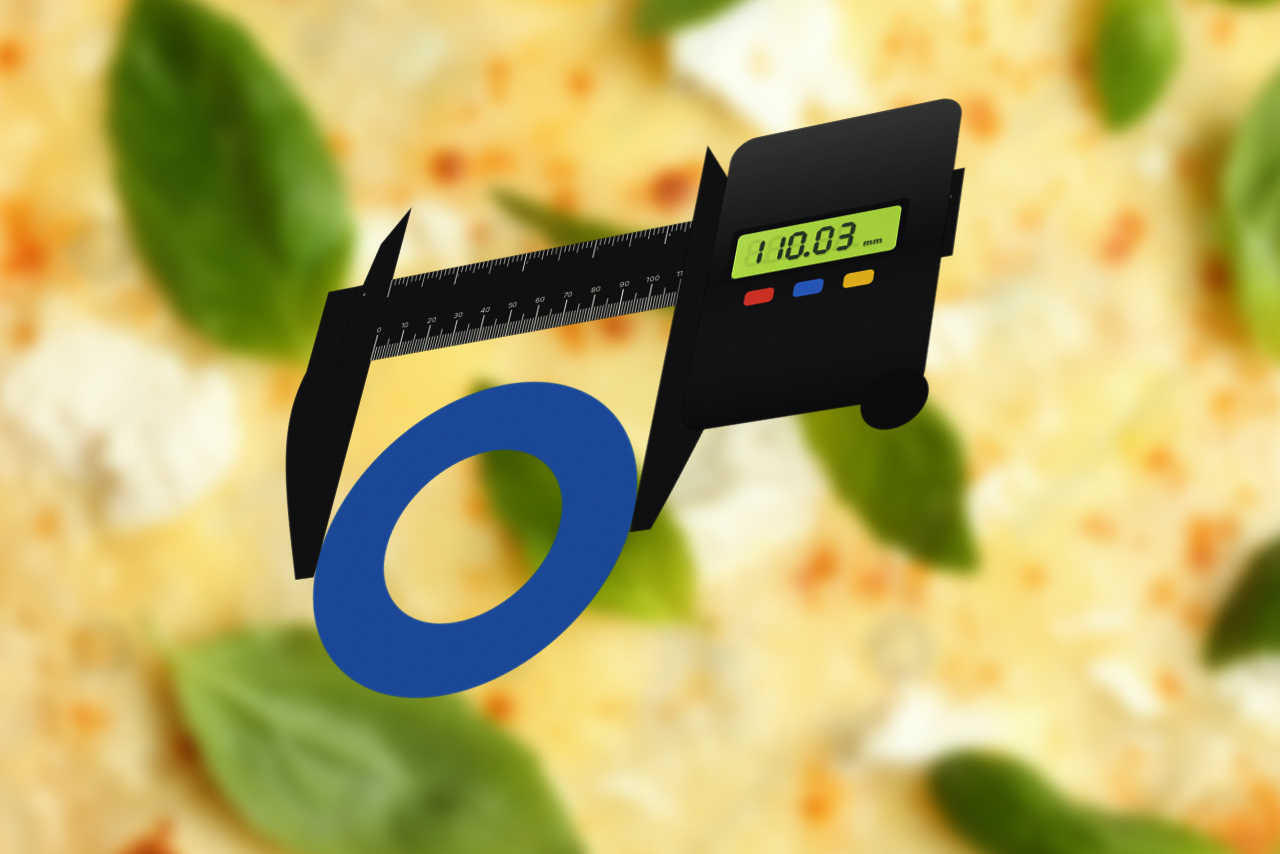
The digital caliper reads 110.03 mm
